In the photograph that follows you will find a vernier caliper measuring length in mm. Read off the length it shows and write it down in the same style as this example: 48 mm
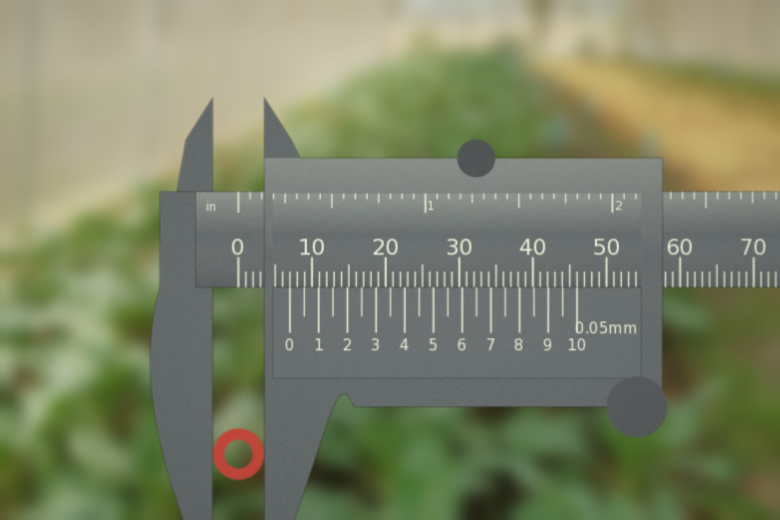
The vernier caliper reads 7.0 mm
